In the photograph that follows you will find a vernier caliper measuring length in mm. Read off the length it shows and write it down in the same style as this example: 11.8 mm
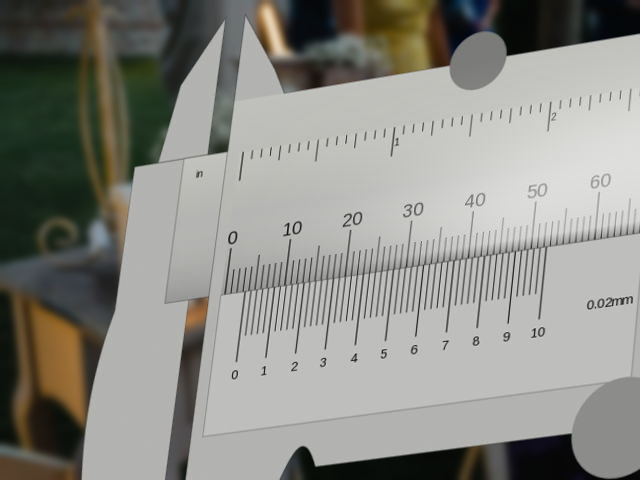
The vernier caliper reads 3.4 mm
